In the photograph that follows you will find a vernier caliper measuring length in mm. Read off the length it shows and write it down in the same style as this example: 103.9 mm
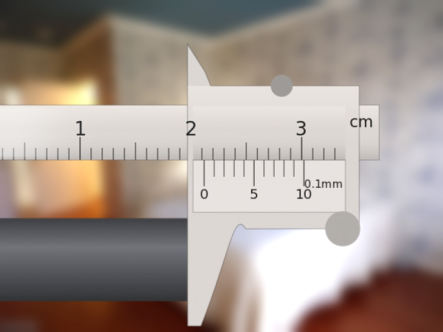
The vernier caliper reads 21.2 mm
